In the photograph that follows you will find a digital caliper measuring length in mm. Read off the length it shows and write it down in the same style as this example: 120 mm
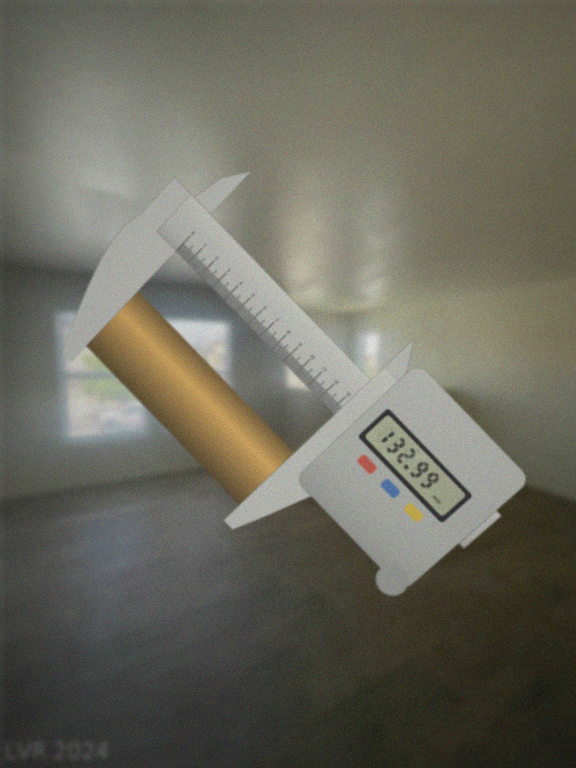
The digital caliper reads 132.99 mm
